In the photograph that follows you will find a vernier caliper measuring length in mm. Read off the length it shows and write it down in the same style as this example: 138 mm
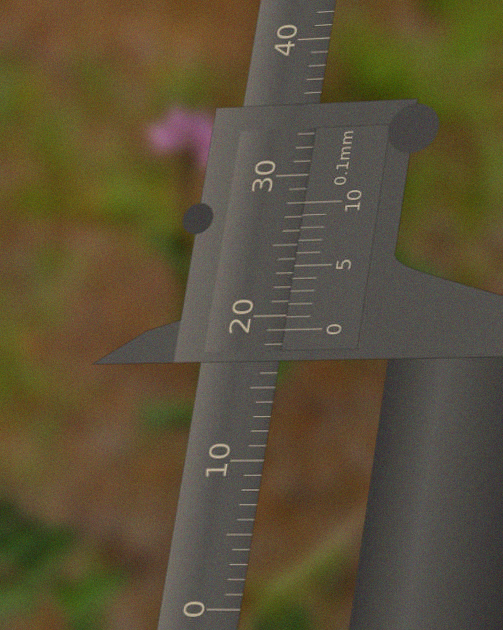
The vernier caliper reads 19.0 mm
